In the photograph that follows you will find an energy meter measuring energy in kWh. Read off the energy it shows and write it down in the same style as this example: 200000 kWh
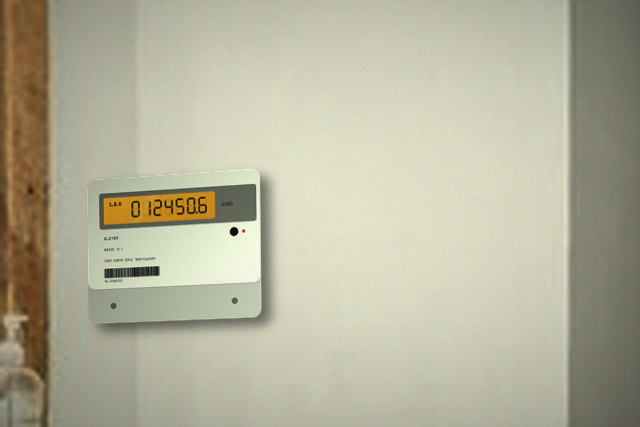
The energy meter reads 12450.6 kWh
